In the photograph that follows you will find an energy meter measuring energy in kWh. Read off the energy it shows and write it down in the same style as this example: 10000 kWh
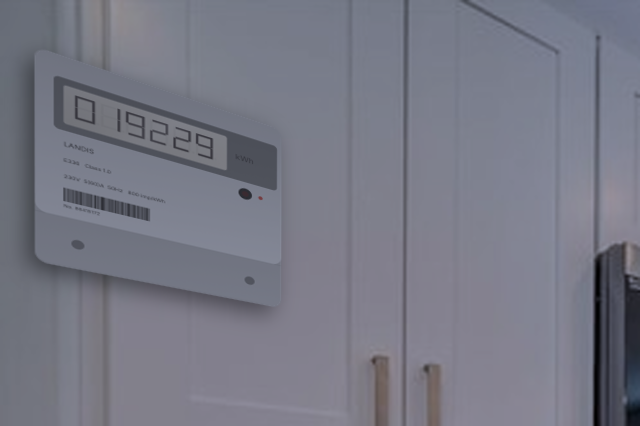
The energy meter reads 19229 kWh
